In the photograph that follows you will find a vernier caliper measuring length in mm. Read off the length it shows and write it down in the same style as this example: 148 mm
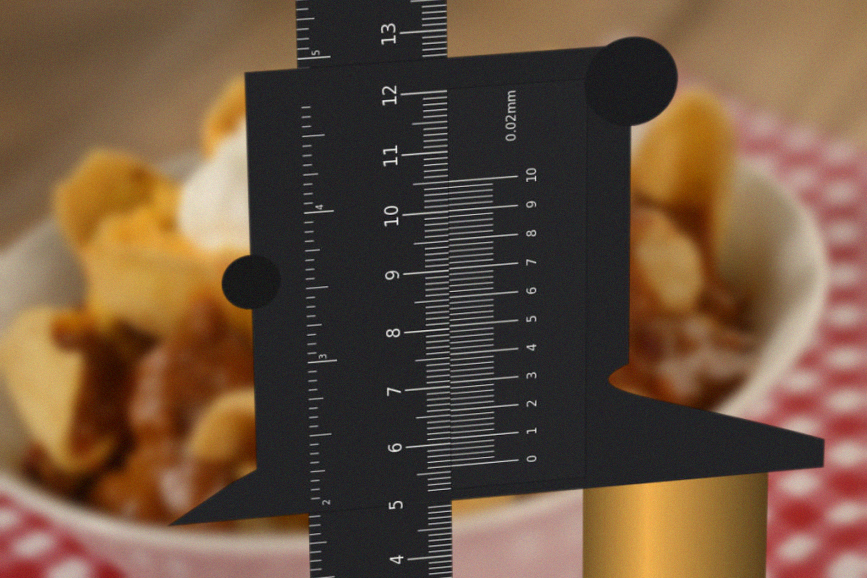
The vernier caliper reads 56.0 mm
